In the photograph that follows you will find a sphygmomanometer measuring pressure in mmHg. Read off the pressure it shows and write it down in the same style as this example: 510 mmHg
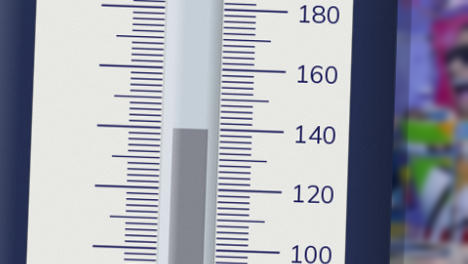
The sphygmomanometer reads 140 mmHg
